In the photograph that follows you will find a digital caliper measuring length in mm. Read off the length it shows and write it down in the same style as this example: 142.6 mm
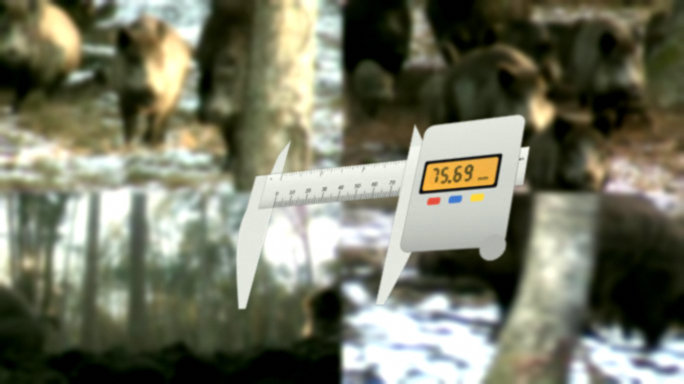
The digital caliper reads 75.69 mm
